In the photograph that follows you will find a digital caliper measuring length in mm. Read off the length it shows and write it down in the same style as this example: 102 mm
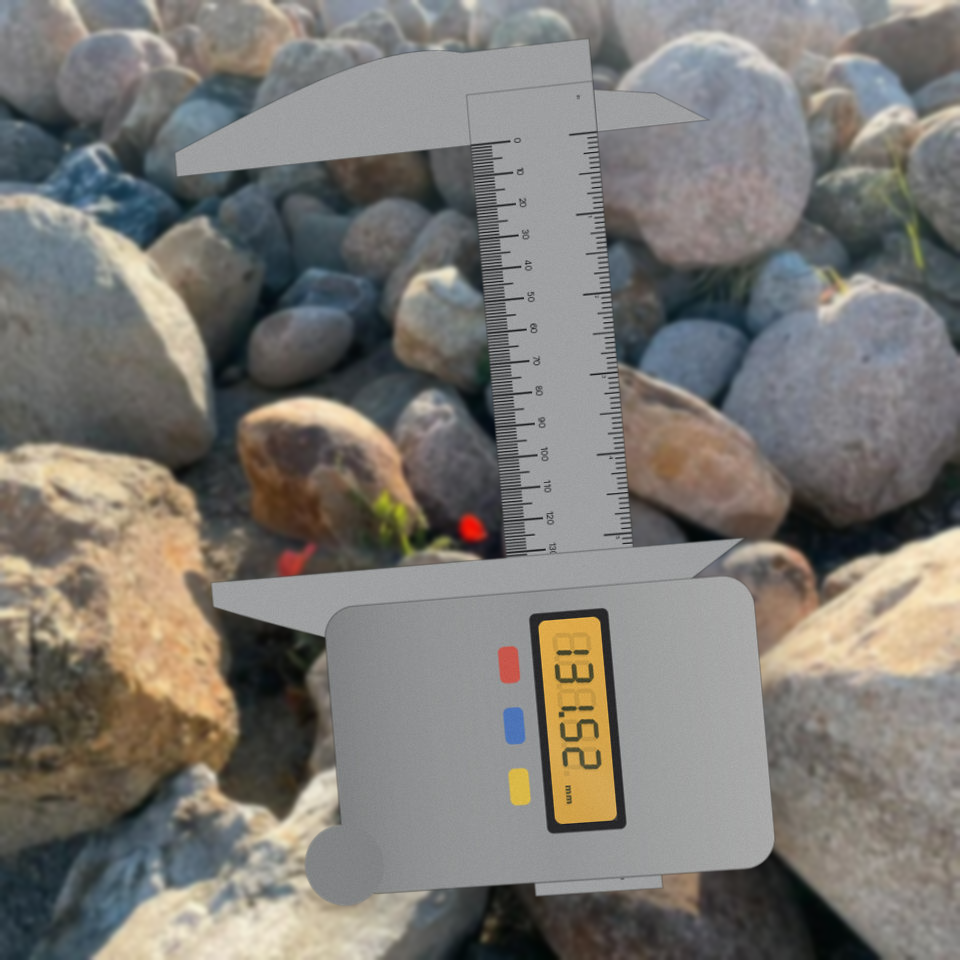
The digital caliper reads 131.52 mm
